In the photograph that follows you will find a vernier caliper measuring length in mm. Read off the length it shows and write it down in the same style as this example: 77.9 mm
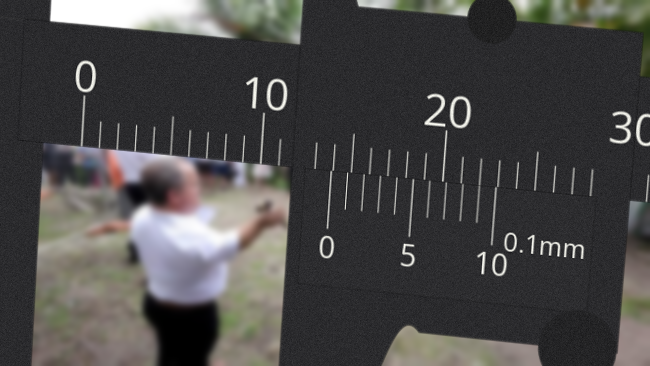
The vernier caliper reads 13.9 mm
